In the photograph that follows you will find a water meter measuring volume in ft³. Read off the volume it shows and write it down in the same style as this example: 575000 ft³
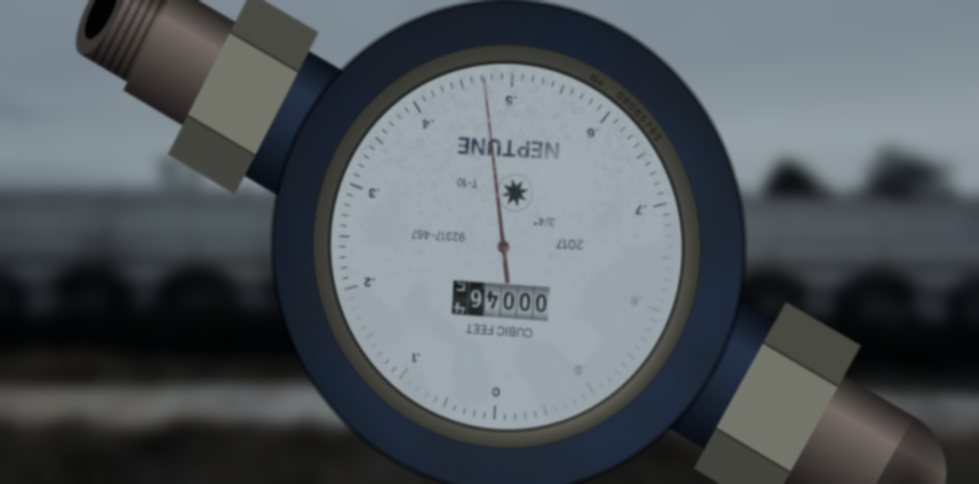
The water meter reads 464.47 ft³
